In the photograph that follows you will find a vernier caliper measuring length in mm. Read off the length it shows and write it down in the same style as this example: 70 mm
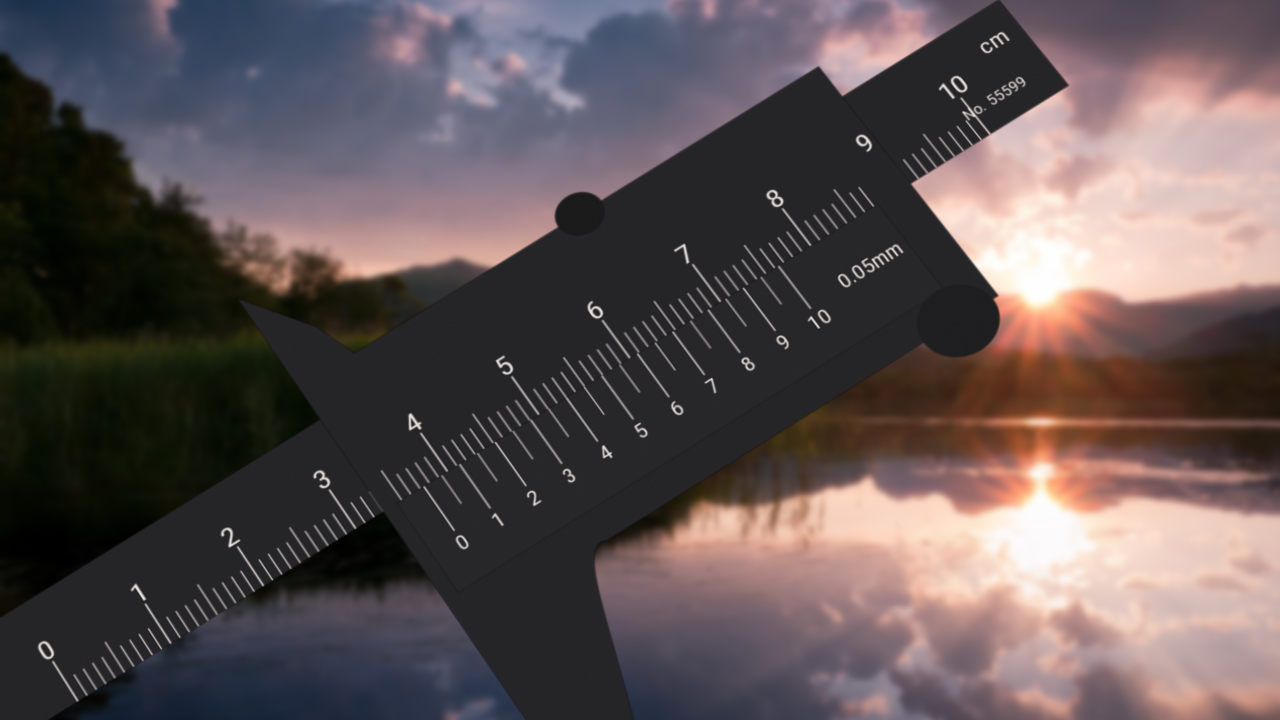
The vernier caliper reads 37.4 mm
